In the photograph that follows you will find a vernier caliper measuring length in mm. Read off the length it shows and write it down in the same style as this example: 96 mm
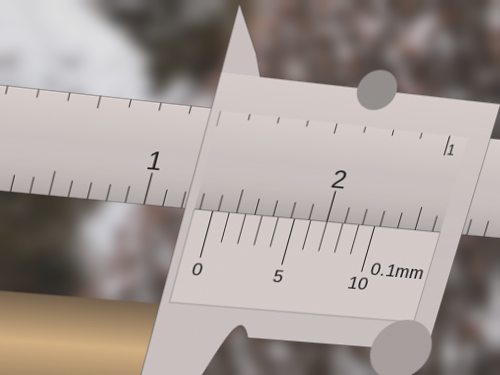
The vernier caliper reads 13.7 mm
